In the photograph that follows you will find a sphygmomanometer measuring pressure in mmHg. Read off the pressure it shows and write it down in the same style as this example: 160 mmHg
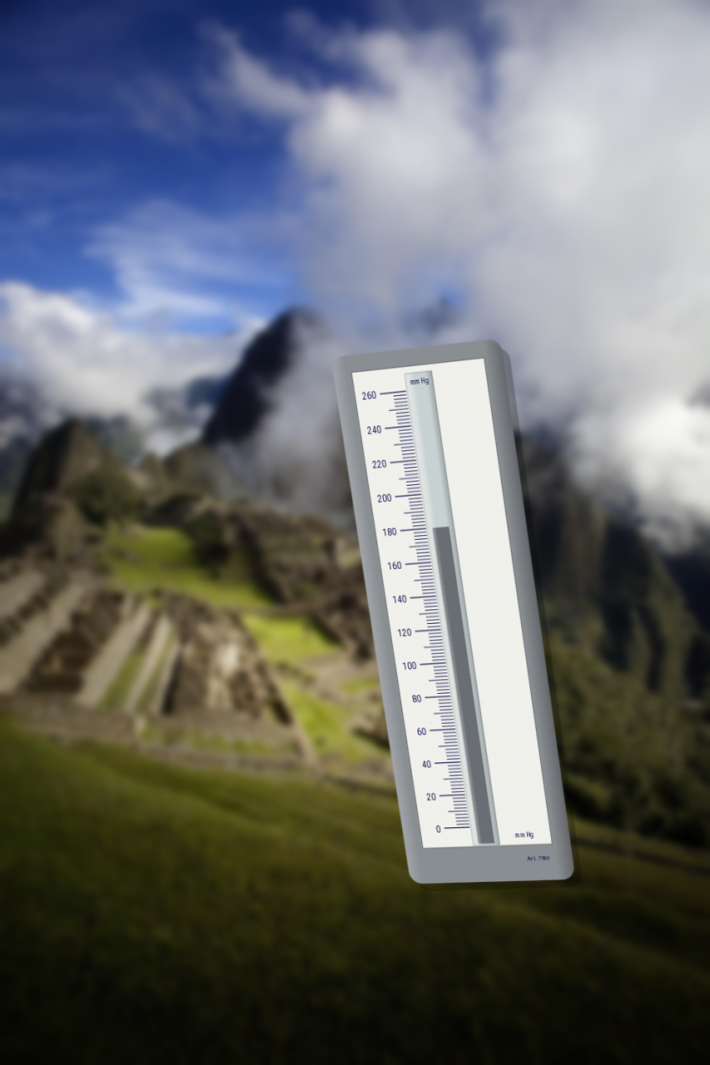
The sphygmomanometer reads 180 mmHg
